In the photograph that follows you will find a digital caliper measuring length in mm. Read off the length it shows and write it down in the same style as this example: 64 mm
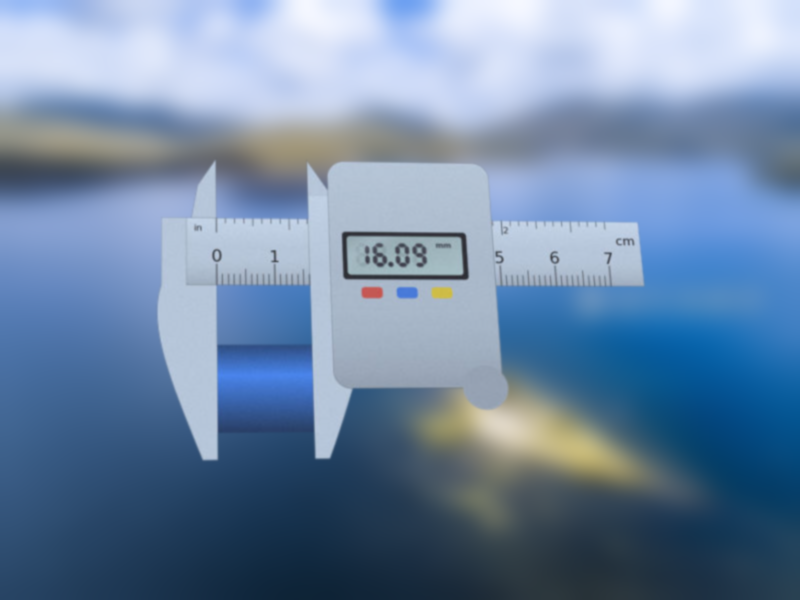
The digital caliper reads 16.09 mm
